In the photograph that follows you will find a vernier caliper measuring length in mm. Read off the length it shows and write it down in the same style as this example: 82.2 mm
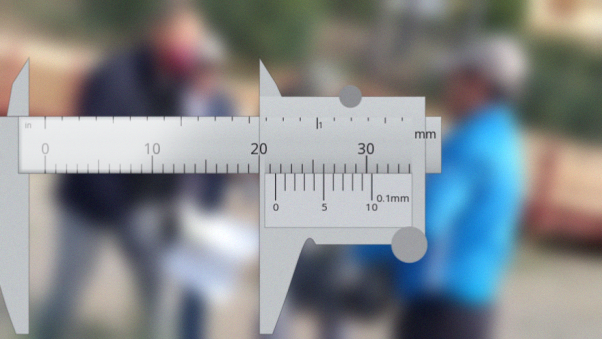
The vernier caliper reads 21.5 mm
